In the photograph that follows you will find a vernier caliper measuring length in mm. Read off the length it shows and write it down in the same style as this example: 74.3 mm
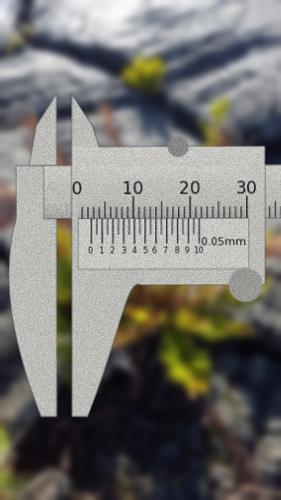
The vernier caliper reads 2.6 mm
